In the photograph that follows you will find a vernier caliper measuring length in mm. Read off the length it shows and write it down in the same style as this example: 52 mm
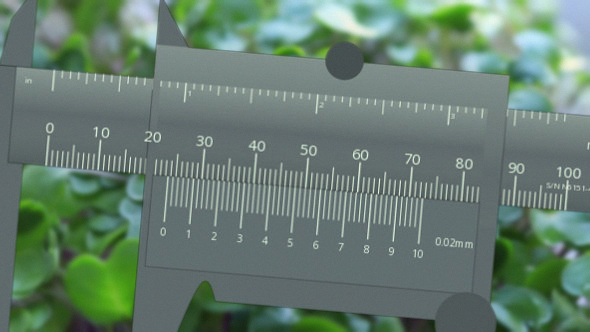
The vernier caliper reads 23.5 mm
